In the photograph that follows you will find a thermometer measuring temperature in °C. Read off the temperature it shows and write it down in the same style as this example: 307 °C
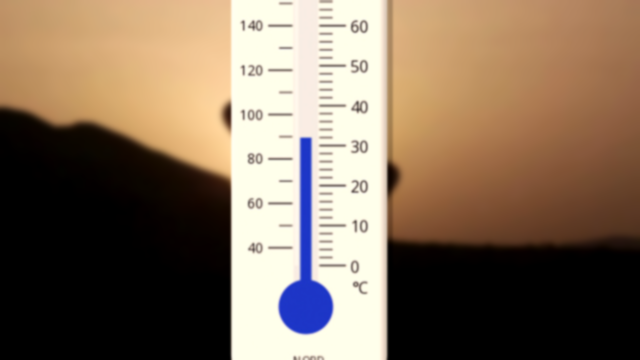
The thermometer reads 32 °C
